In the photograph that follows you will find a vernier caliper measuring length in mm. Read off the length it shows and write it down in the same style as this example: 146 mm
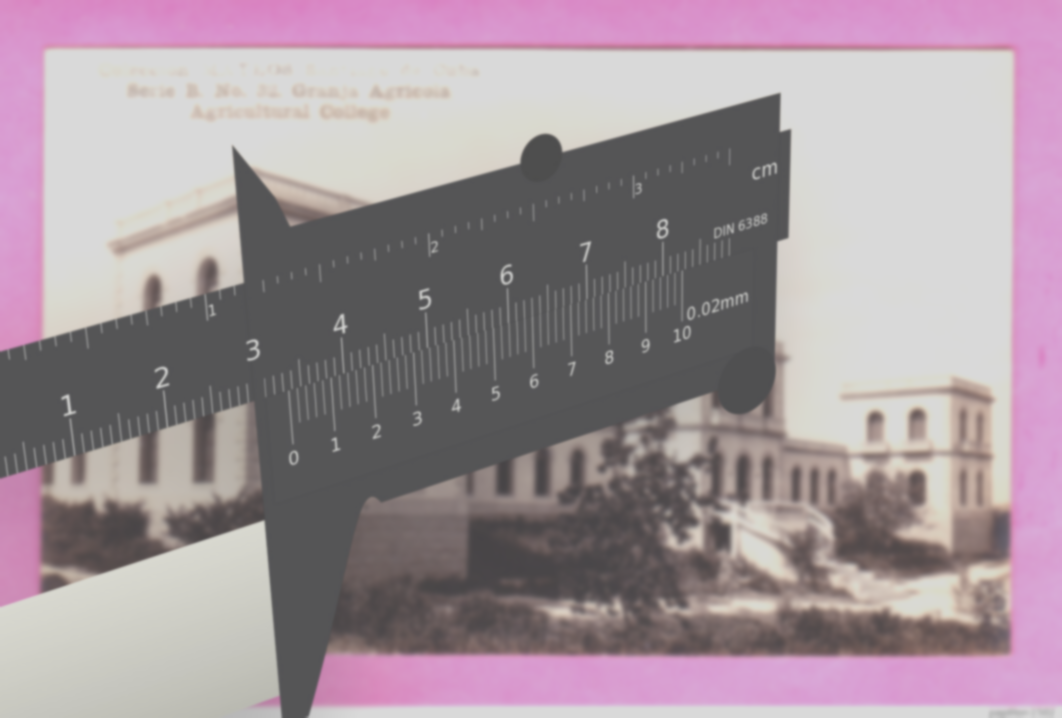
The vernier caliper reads 33.6 mm
